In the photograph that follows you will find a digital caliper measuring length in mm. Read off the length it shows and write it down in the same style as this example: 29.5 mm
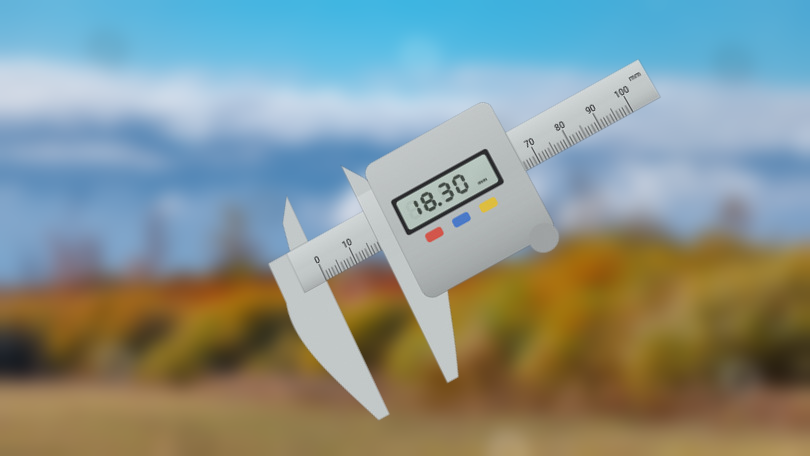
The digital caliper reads 18.30 mm
